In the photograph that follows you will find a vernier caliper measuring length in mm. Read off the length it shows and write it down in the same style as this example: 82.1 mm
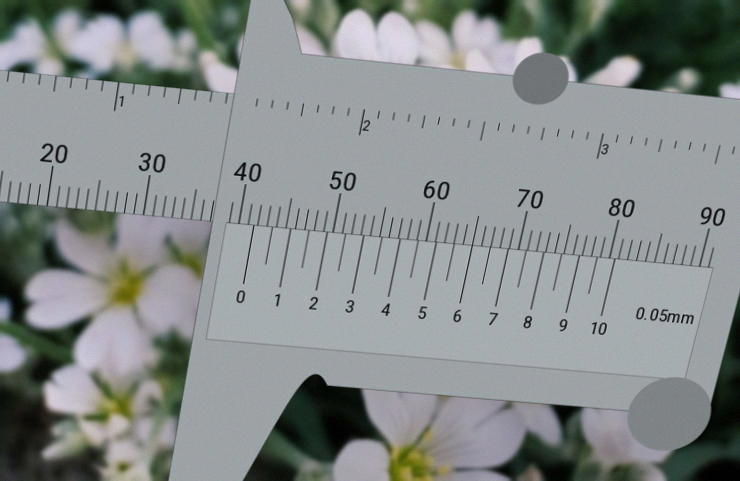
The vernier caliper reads 41.6 mm
